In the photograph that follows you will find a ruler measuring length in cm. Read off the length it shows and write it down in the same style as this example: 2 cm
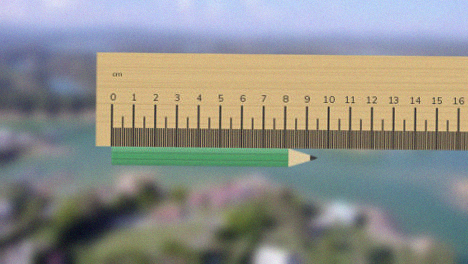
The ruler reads 9.5 cm
